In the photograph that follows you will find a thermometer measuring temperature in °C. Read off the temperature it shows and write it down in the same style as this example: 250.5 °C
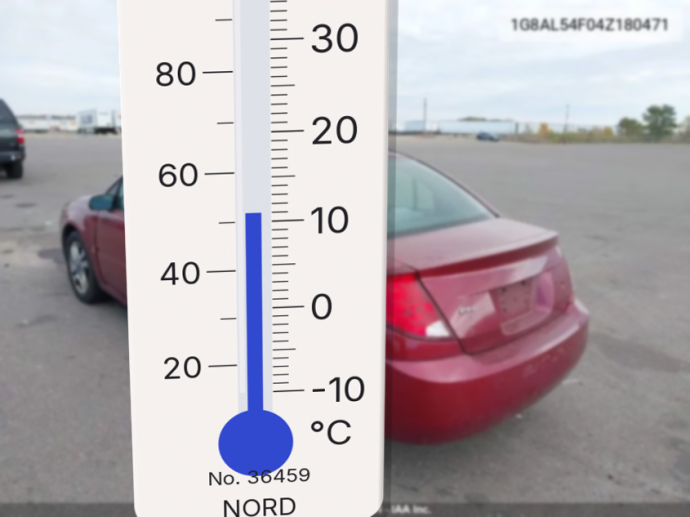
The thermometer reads 11 °C
